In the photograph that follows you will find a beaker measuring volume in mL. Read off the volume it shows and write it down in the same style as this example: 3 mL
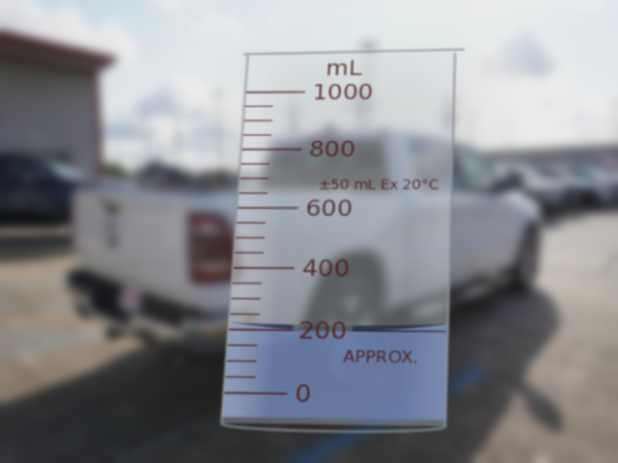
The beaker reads 200 mL
